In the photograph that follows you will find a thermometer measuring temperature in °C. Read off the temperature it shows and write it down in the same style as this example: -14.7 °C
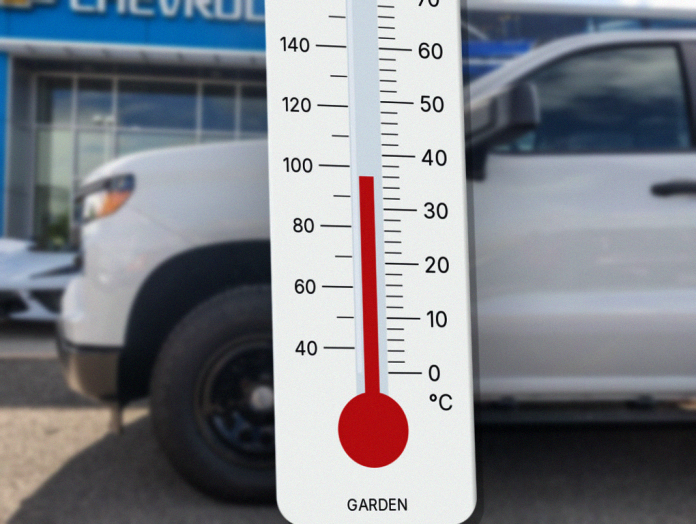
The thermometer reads 36 °C
